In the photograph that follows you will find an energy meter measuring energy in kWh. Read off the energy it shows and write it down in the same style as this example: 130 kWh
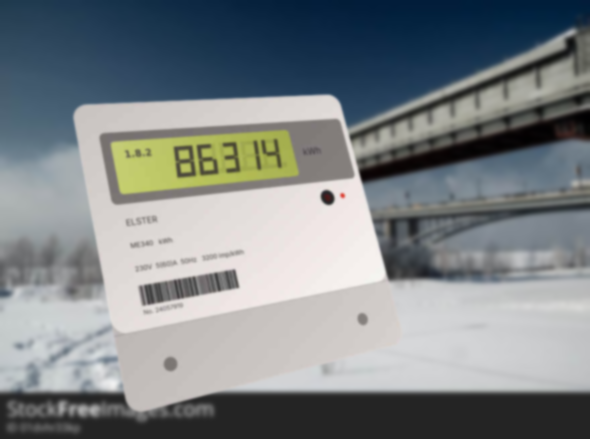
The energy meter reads 86314 kWh
